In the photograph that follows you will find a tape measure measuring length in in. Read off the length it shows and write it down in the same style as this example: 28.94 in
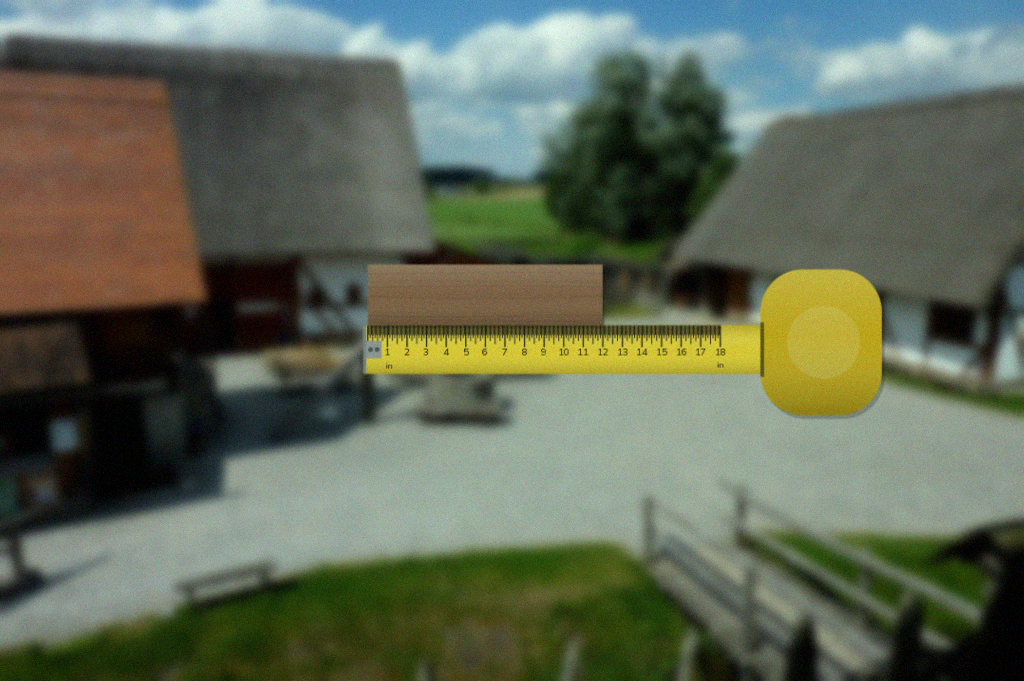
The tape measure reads 12 in
